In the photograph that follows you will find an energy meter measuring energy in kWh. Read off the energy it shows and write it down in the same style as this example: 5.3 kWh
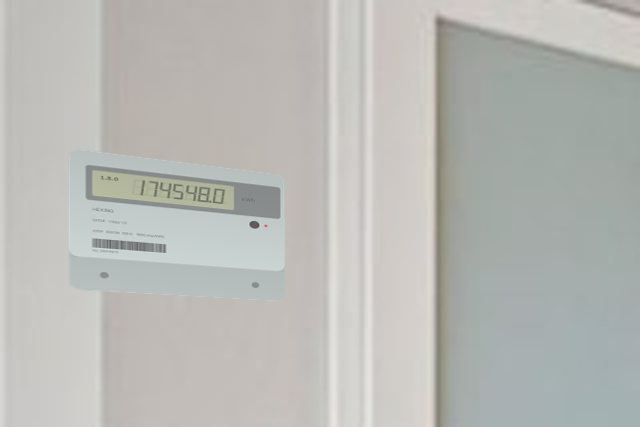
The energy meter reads 174548.0 kWh
